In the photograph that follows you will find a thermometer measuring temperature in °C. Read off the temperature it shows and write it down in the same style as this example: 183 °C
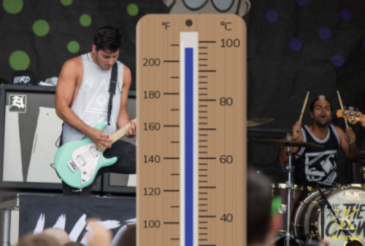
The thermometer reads 98 °C
